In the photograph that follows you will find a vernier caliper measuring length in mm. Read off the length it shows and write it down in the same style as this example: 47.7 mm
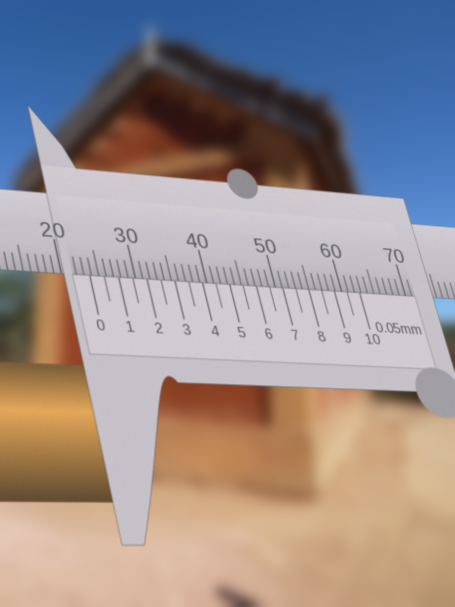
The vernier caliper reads 23.8 mm
